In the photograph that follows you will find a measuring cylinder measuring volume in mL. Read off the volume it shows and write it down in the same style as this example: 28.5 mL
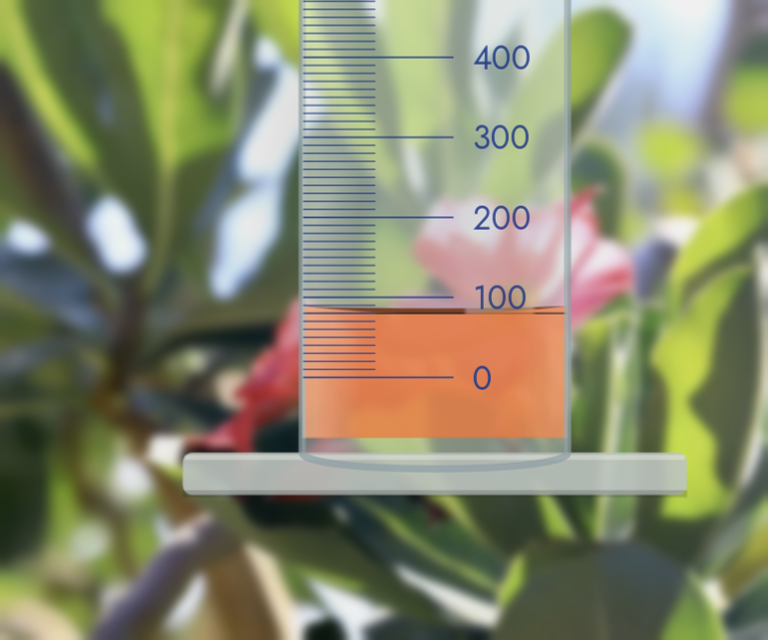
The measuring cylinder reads 80 mL
